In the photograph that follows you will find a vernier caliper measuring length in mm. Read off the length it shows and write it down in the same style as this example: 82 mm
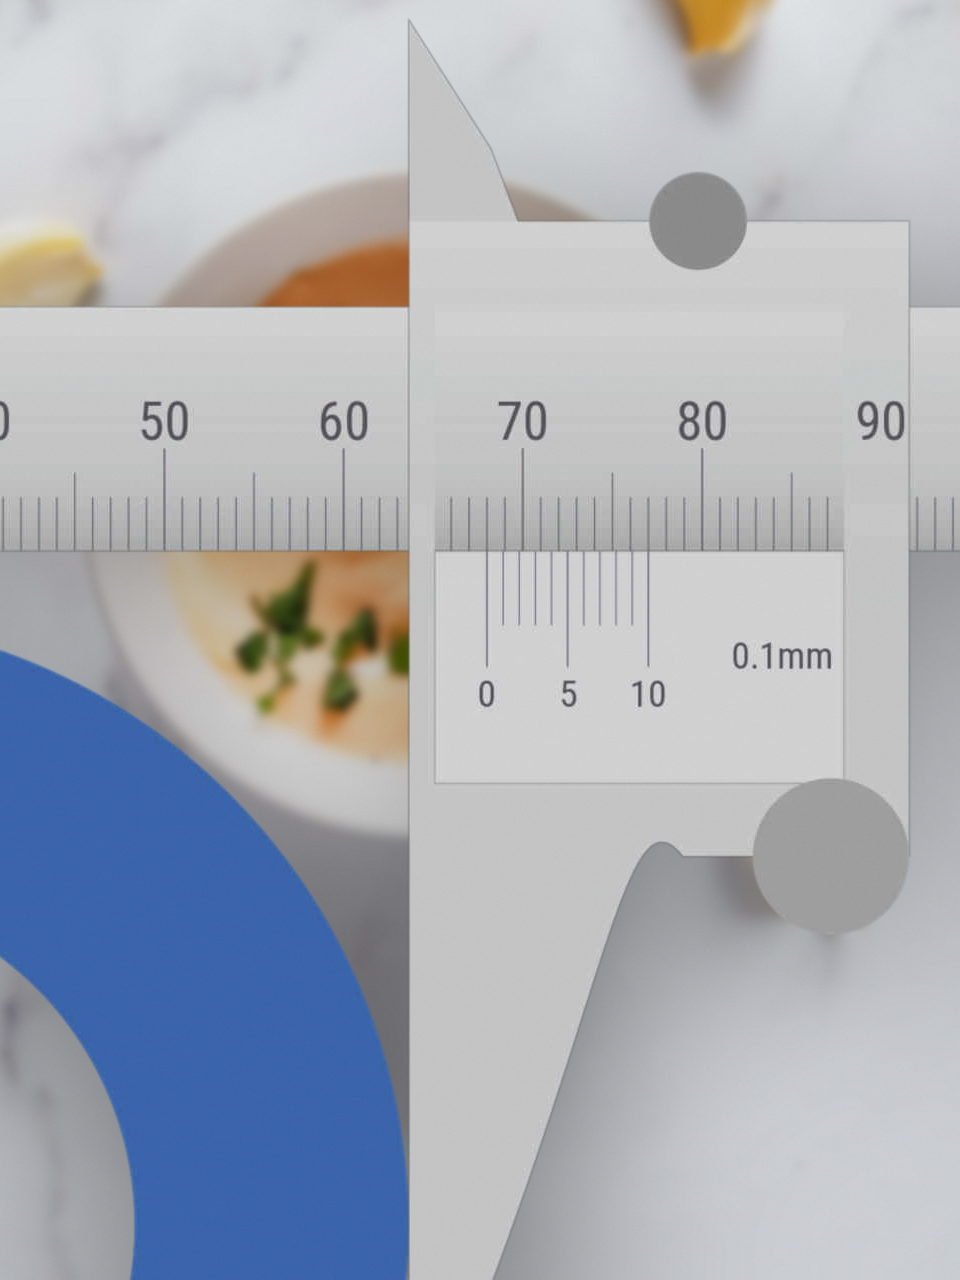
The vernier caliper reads 68.0 mm
